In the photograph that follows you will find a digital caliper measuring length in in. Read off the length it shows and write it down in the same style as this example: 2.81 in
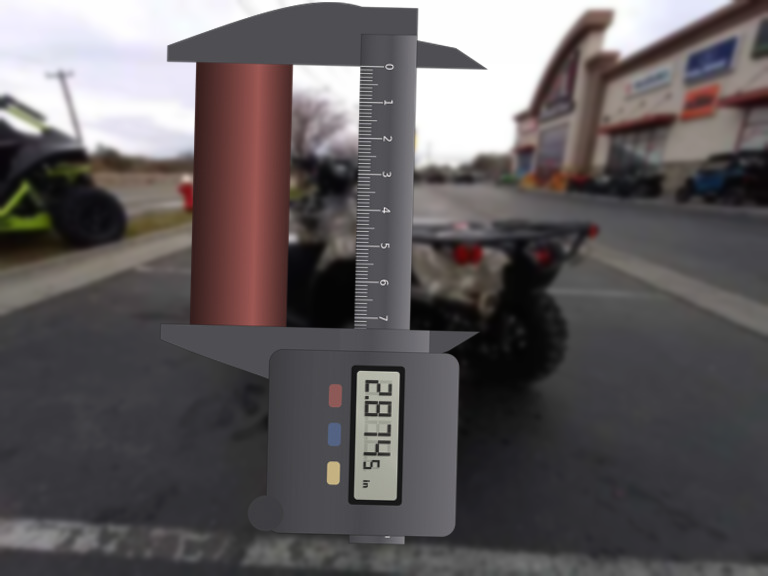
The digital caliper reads 2.8745 in
